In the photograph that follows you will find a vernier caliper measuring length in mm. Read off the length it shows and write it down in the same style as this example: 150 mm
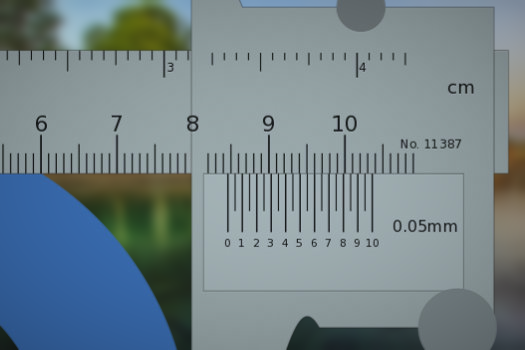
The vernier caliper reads 84.6 mm
